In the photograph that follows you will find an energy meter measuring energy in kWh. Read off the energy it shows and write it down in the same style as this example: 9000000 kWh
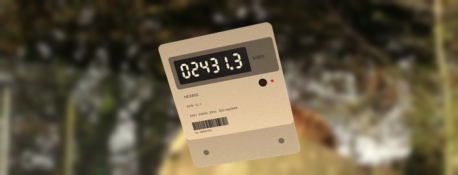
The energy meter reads 2431.3 kWh
